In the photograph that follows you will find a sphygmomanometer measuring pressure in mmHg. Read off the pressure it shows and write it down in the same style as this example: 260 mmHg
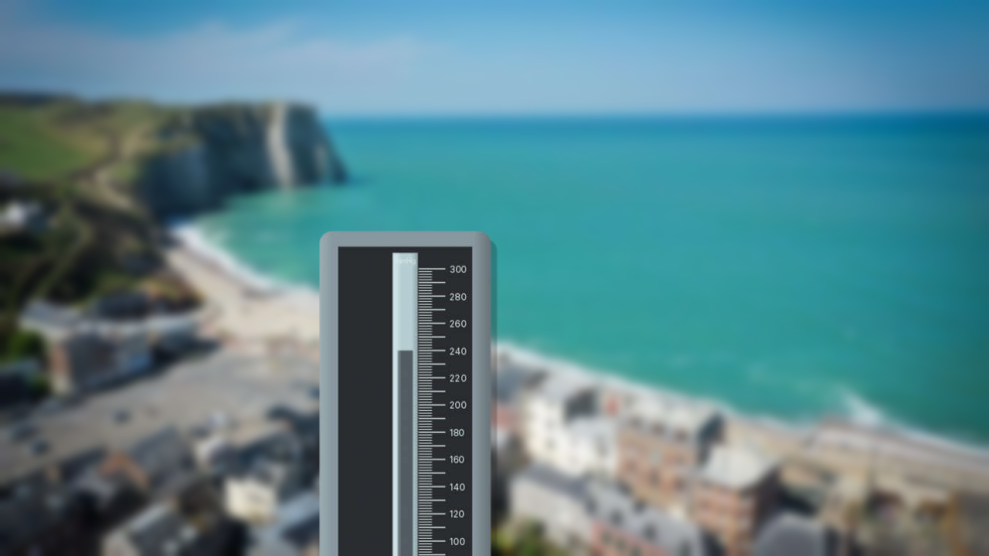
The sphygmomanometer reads 240 mmHg
